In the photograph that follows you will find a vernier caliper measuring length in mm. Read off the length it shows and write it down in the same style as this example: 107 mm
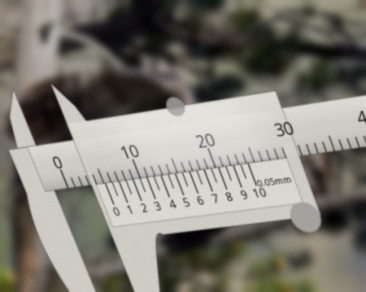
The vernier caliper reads 5.2 mm
